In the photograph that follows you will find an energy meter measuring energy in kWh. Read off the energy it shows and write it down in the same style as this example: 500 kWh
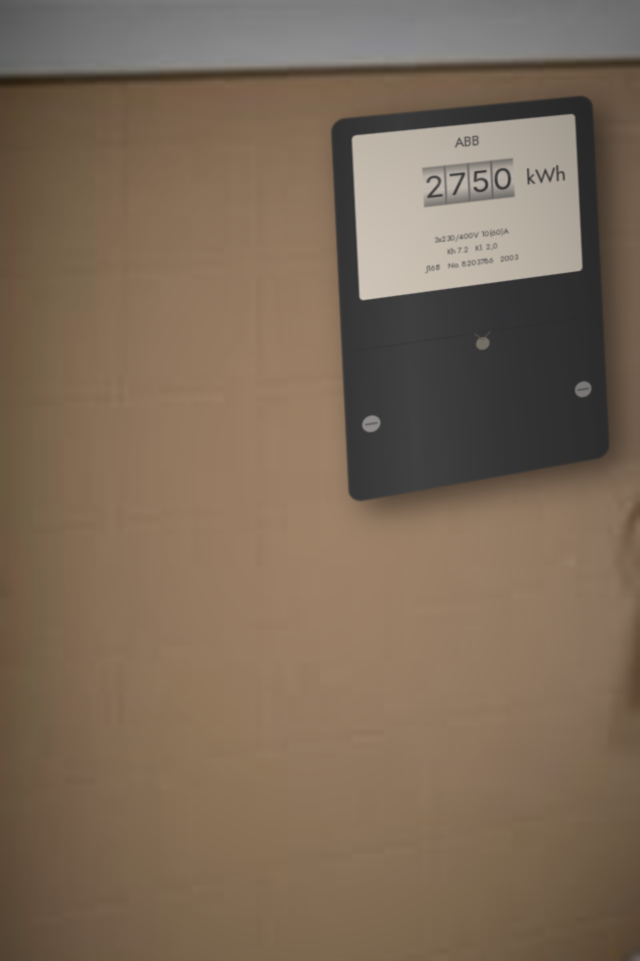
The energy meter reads 2750 kWh
